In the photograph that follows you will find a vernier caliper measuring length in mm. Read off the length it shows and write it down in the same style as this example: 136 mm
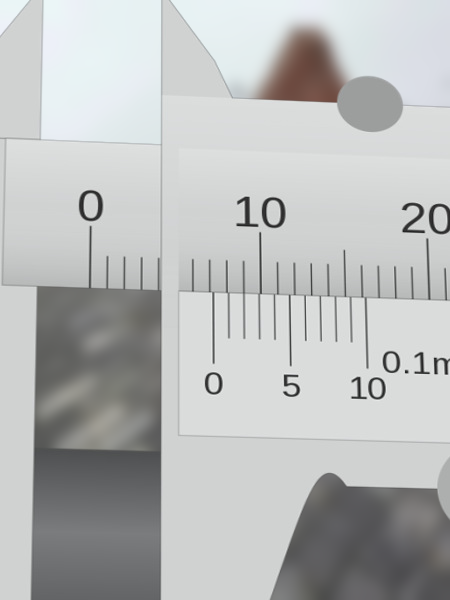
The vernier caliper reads 7.2 mm
